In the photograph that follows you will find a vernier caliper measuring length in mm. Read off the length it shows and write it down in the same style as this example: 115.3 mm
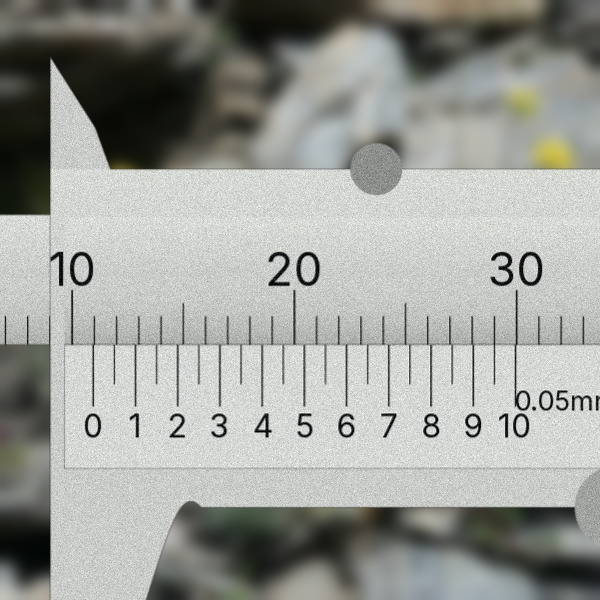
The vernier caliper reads 10.95 mm
